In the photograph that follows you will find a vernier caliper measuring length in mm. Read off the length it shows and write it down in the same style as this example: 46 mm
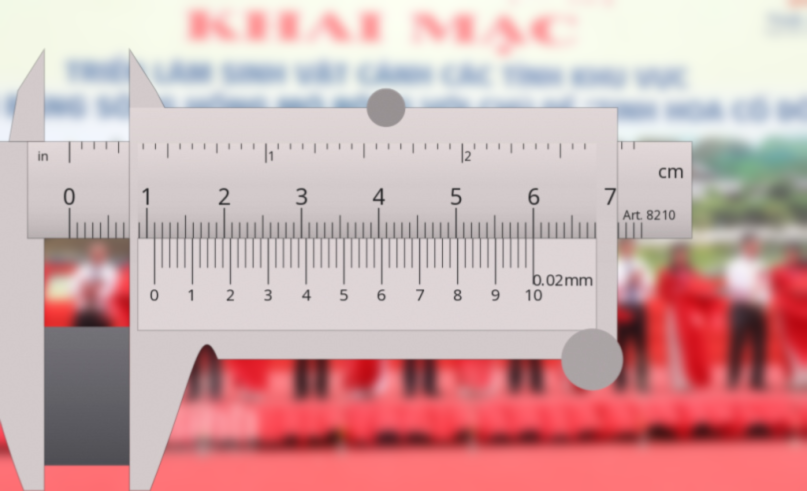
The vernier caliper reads 11.0 mm
